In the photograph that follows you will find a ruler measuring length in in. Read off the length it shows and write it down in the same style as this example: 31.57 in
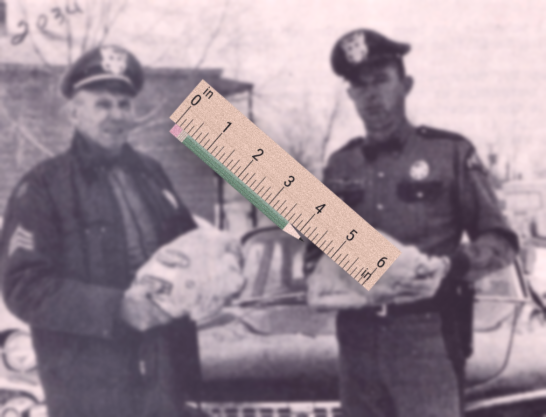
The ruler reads 4.25 in
